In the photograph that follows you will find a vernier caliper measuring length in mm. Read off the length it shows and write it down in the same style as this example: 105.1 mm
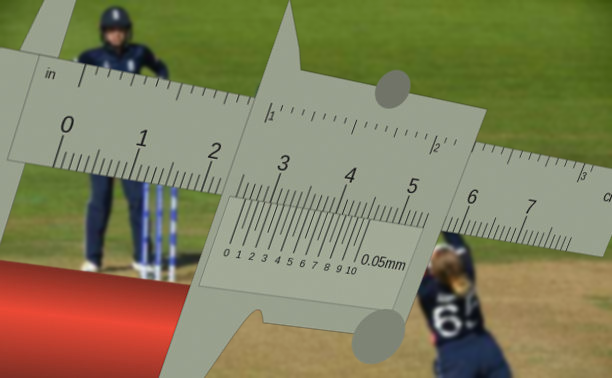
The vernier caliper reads 26.4 mm
